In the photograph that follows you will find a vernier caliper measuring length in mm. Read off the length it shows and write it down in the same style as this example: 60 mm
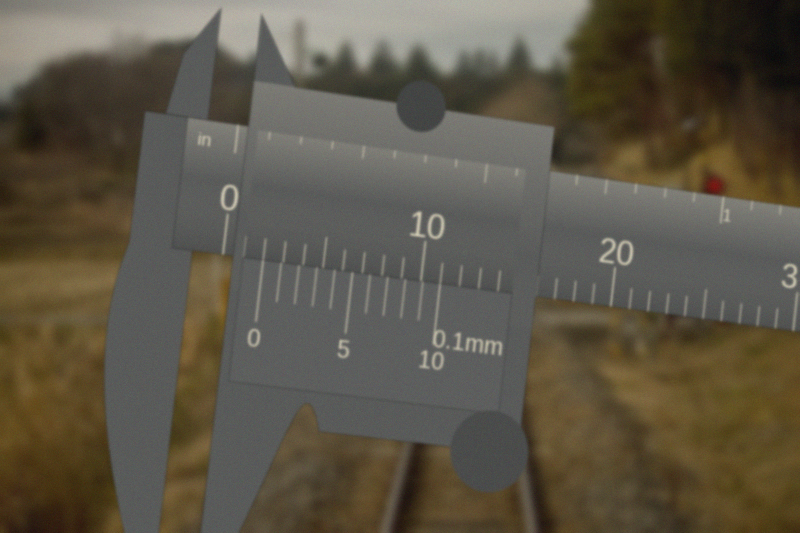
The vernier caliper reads 2.0 mm
